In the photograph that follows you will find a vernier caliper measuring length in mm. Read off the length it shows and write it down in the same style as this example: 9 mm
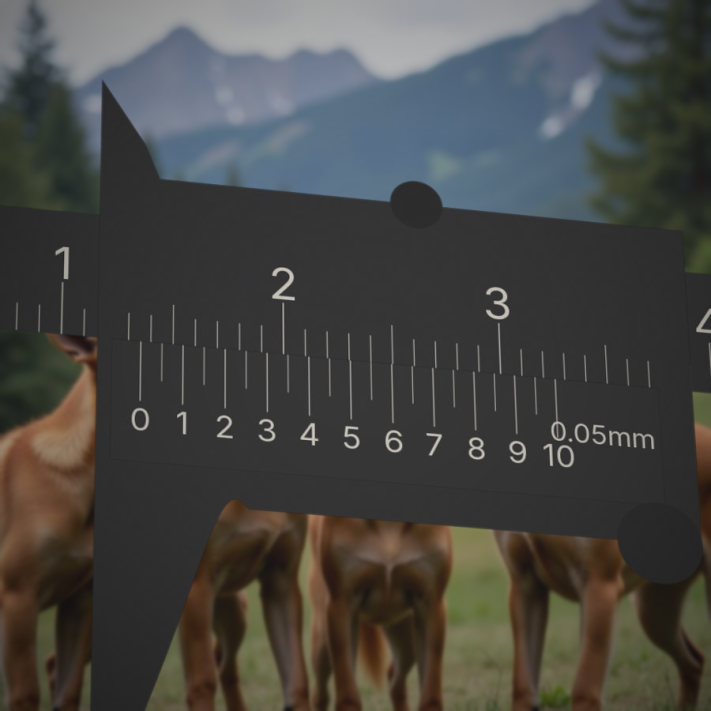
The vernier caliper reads 13.55 mm
